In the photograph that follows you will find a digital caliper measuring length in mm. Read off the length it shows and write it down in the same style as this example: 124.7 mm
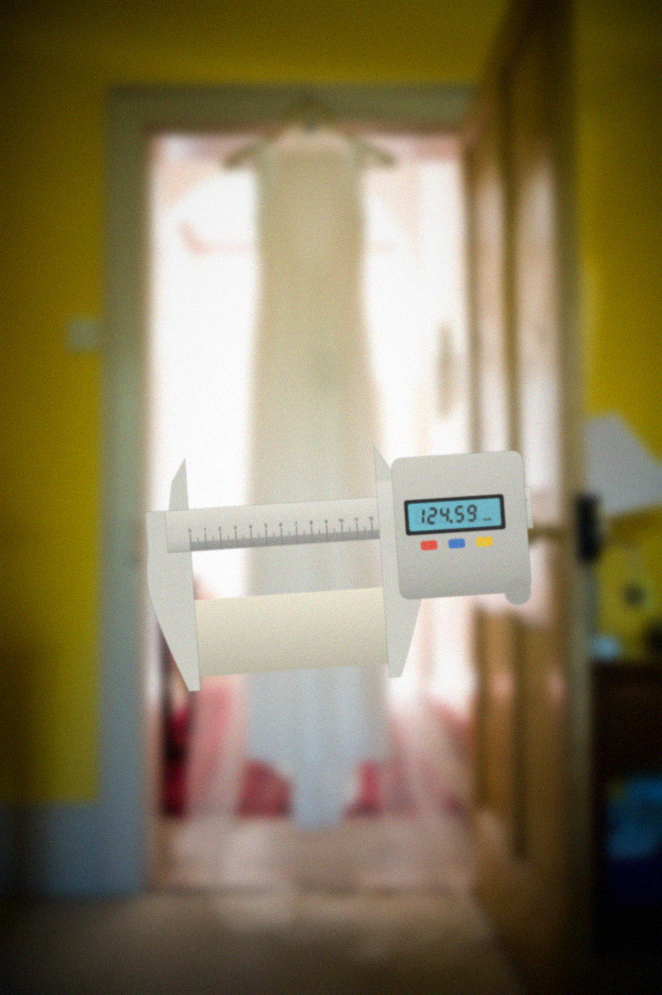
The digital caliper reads 124.59 mm
